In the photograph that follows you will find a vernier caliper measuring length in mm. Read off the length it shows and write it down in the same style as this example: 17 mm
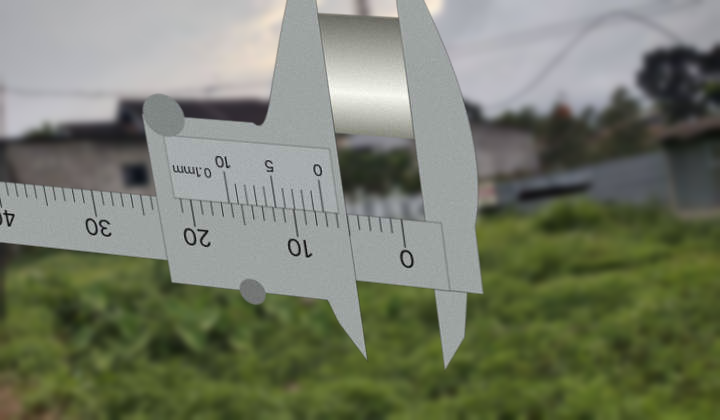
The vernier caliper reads 7.2 mm
